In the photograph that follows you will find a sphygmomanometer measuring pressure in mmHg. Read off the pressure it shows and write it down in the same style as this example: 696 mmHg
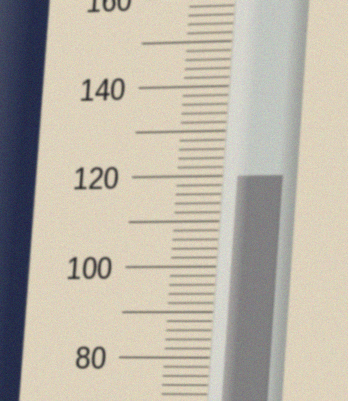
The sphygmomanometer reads 120 mmHg
